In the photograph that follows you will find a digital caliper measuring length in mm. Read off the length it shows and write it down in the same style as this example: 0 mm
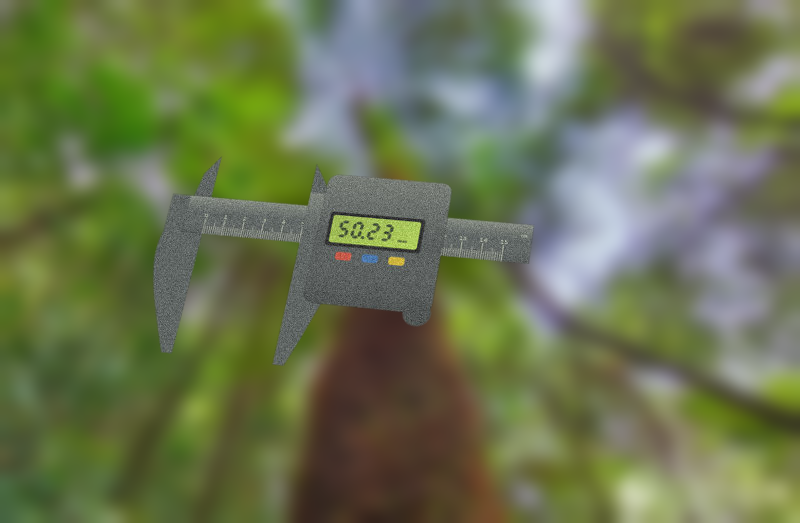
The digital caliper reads 50.23 mm
